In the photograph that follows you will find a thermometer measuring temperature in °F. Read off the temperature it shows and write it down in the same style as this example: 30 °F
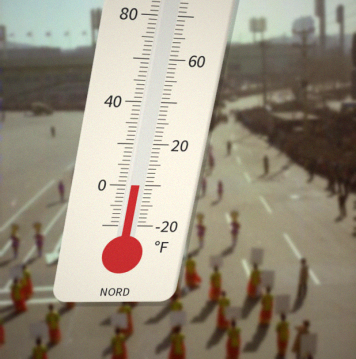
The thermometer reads 0 °F
